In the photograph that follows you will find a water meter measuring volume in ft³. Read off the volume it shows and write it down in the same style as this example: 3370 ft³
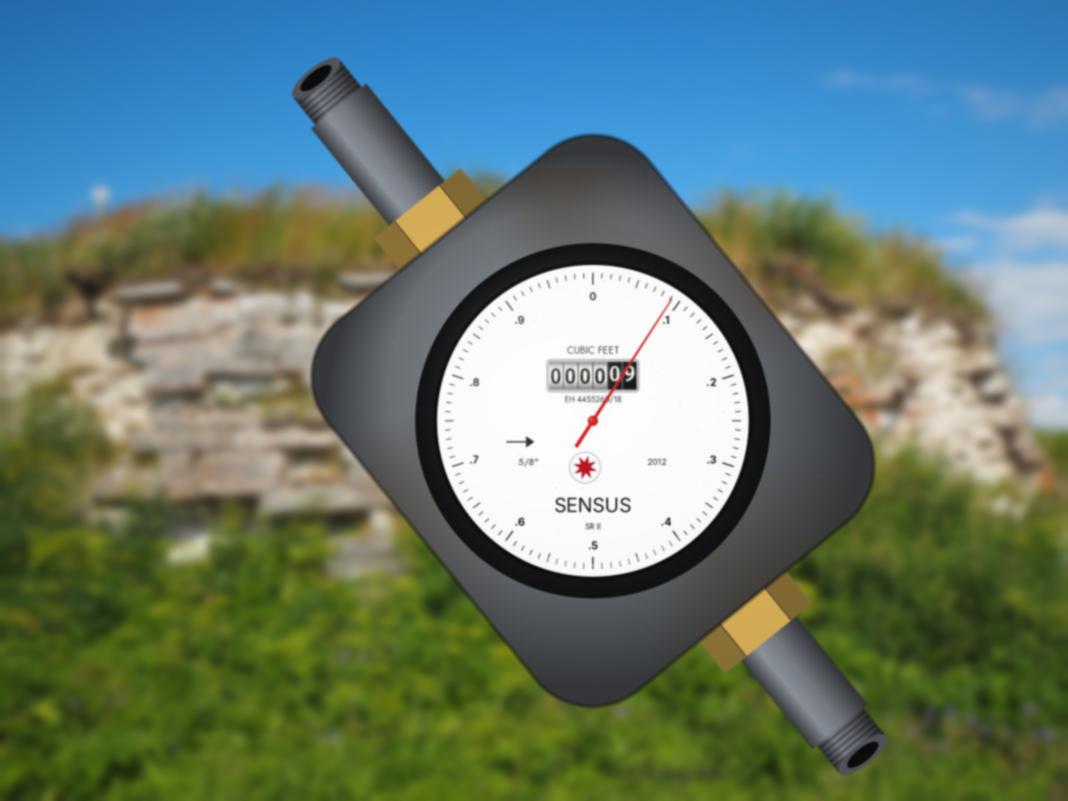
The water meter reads 9.09 ft³
